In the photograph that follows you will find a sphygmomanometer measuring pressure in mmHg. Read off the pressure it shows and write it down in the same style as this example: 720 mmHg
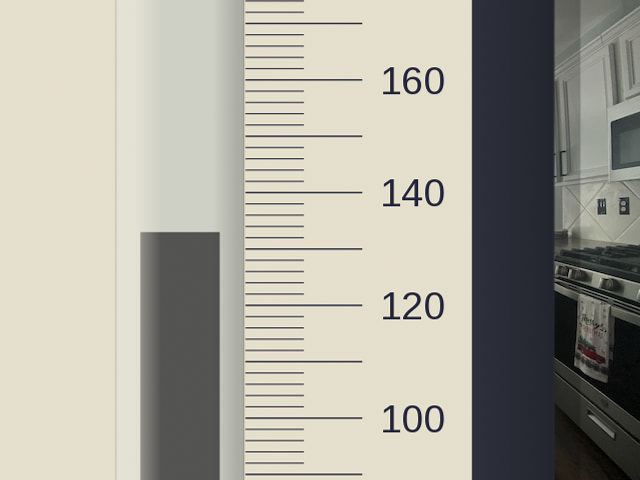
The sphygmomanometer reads 133 mmHg
